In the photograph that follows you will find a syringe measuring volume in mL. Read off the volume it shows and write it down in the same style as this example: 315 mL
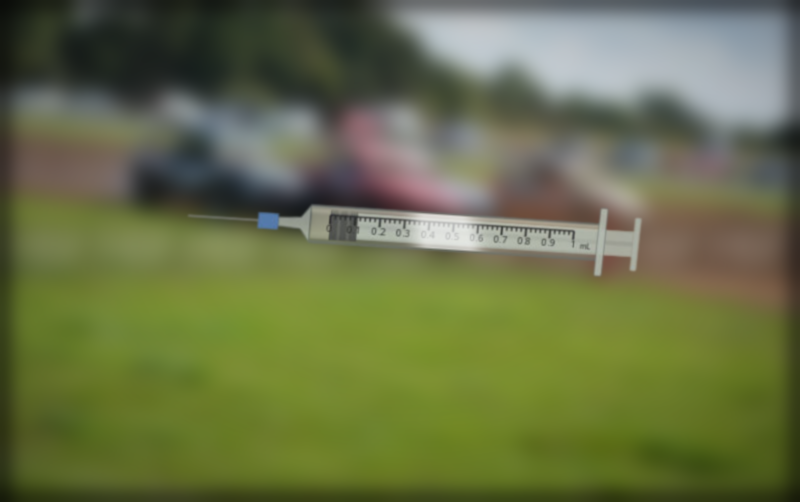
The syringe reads 0 mL
